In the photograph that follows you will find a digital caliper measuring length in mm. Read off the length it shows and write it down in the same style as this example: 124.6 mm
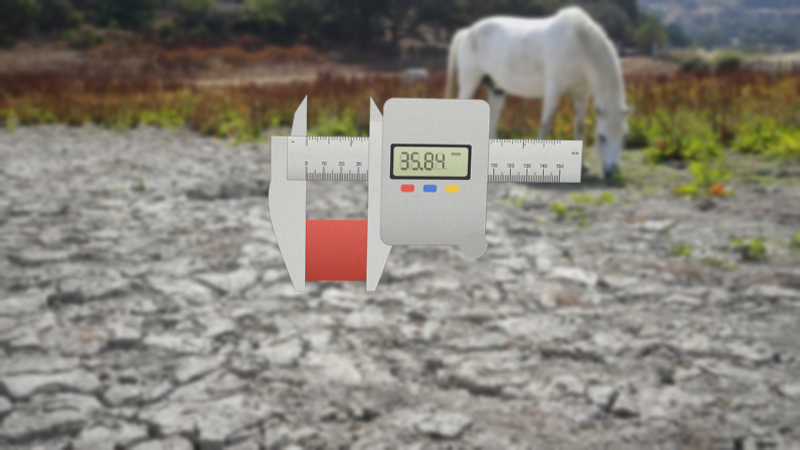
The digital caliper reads 35.84 mm
